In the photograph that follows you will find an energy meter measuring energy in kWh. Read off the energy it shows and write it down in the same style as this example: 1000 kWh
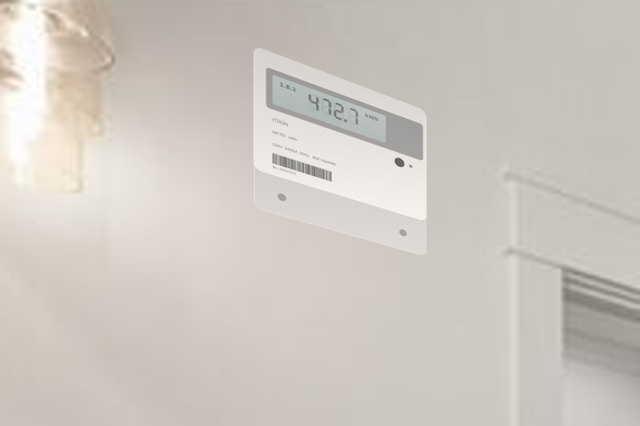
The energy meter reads 472.7 kWh
